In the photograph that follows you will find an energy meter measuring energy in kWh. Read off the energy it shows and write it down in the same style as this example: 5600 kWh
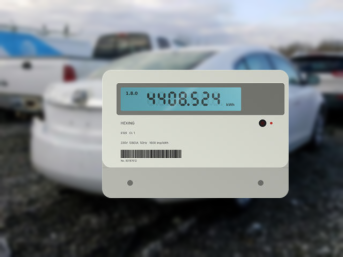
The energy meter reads 4408.524 kWh
